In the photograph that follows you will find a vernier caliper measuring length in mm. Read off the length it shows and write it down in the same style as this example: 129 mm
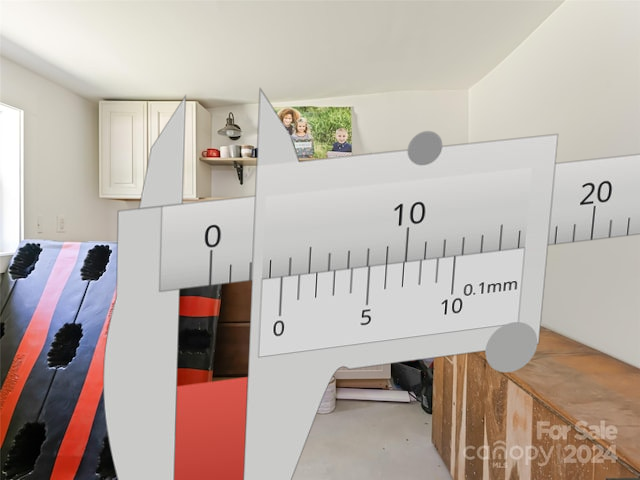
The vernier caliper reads 3.6 mm
